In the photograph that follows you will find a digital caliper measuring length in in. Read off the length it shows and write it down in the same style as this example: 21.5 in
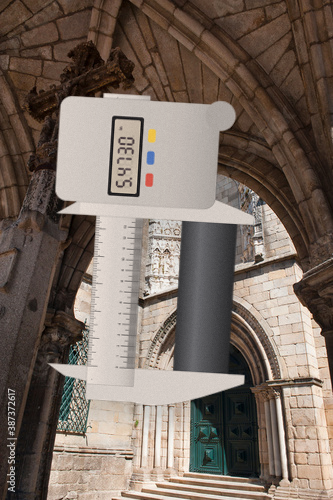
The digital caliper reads 5.4730 in
